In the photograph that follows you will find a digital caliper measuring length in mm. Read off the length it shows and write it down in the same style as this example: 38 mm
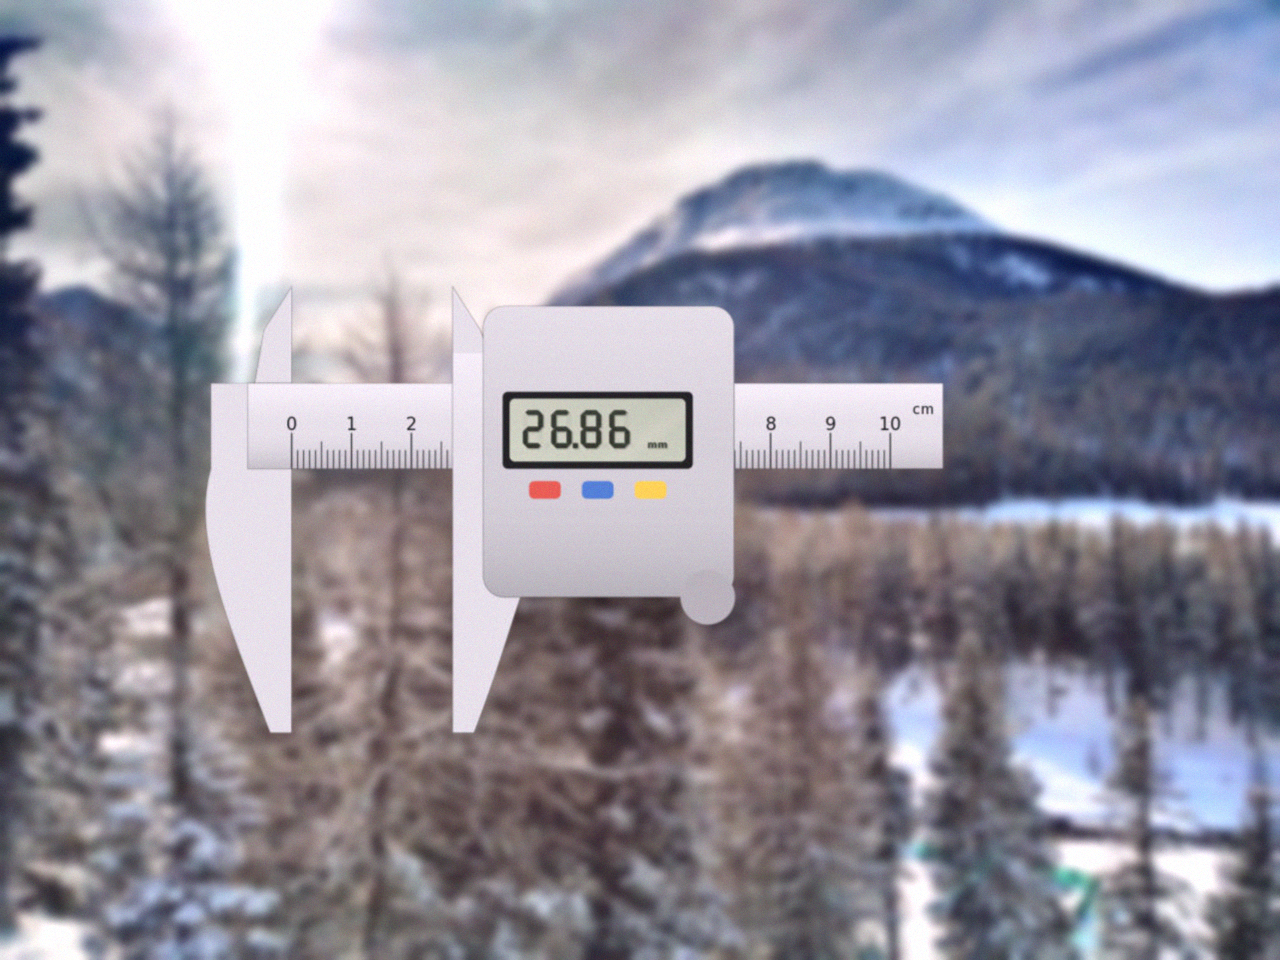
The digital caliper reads 26.86 mm
